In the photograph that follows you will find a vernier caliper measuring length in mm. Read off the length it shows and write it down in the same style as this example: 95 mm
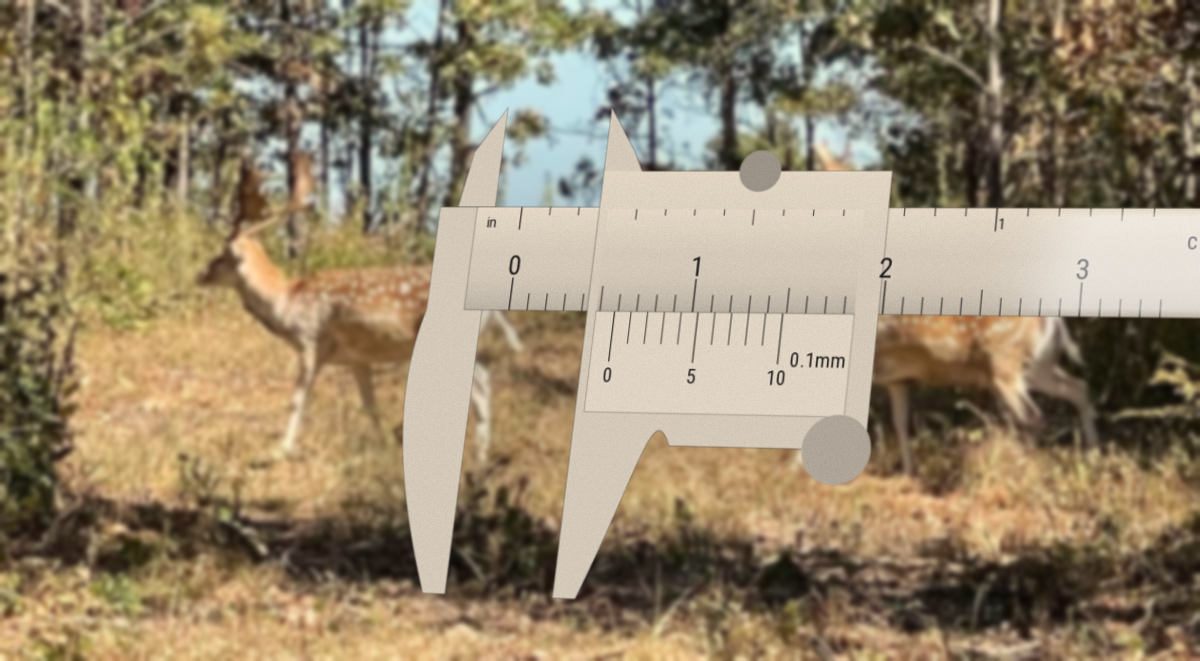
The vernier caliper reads 5.8 mm
